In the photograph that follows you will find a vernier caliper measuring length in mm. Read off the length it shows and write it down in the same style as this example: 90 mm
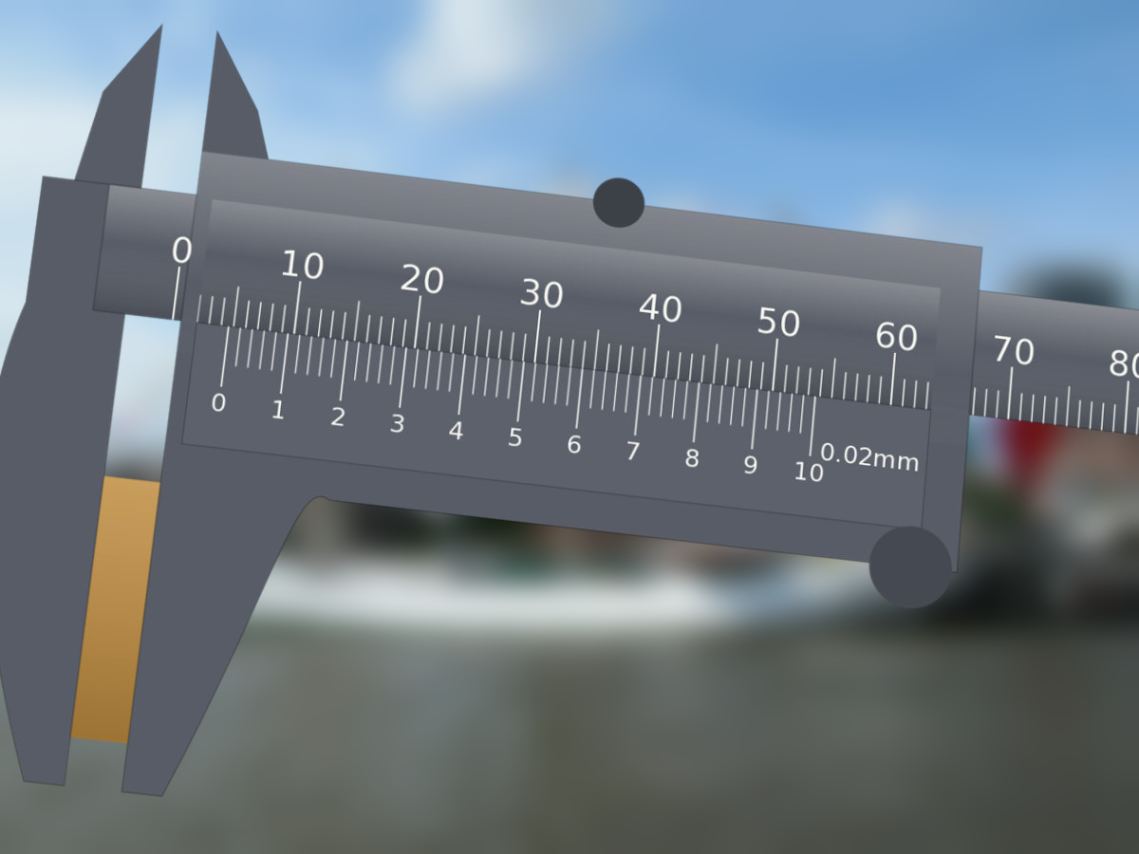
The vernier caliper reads 4.6 mm
